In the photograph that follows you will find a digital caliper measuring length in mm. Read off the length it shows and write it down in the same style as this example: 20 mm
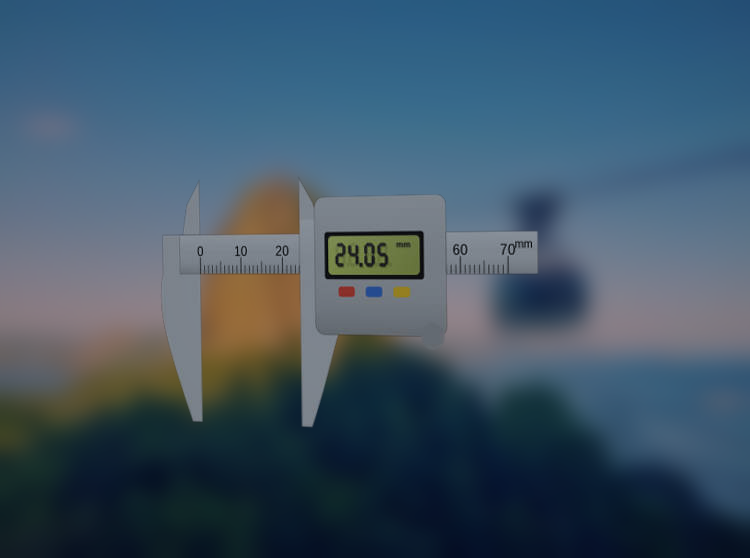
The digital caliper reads 24.05 mm
